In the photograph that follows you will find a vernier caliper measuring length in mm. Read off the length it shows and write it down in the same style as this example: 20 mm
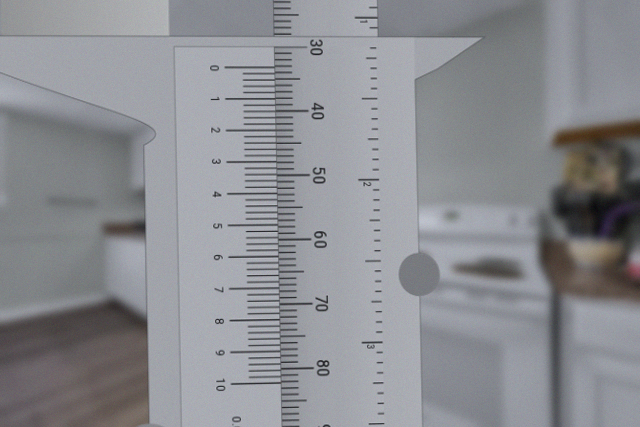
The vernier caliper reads 33.2 mm
